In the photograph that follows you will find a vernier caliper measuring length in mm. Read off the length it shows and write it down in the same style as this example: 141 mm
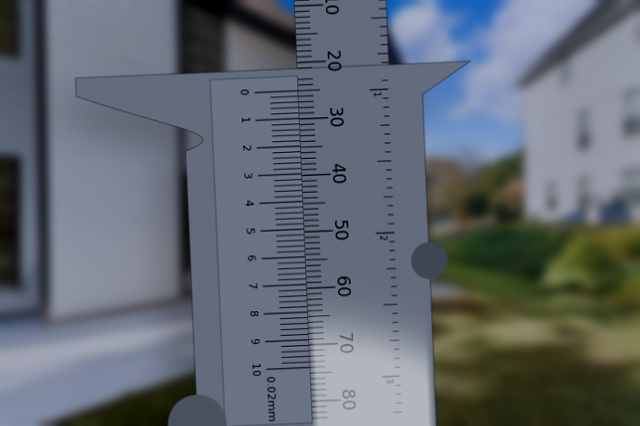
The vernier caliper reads 25.0 mm
